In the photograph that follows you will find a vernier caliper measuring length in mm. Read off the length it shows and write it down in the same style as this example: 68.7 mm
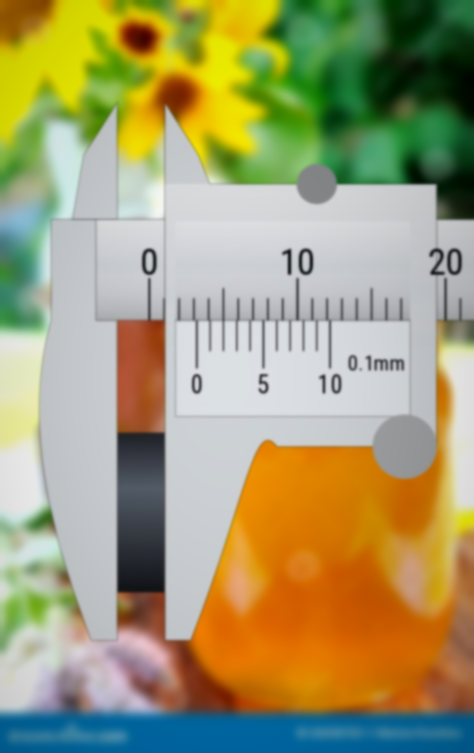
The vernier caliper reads 3.2 mm
